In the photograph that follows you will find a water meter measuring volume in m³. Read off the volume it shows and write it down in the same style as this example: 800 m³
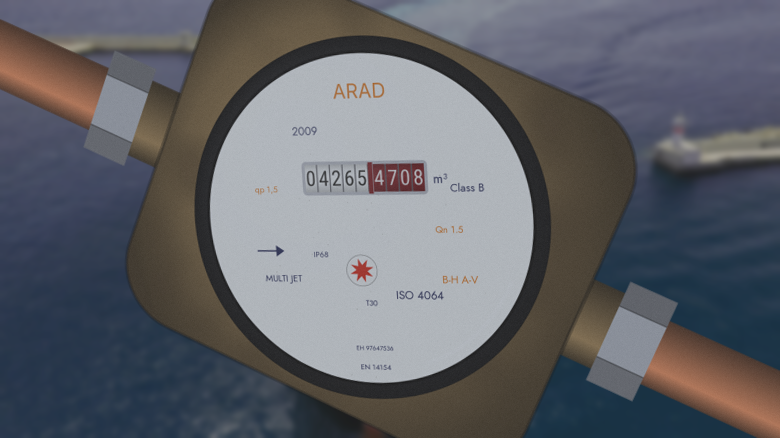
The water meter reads 4265.4708 m³
